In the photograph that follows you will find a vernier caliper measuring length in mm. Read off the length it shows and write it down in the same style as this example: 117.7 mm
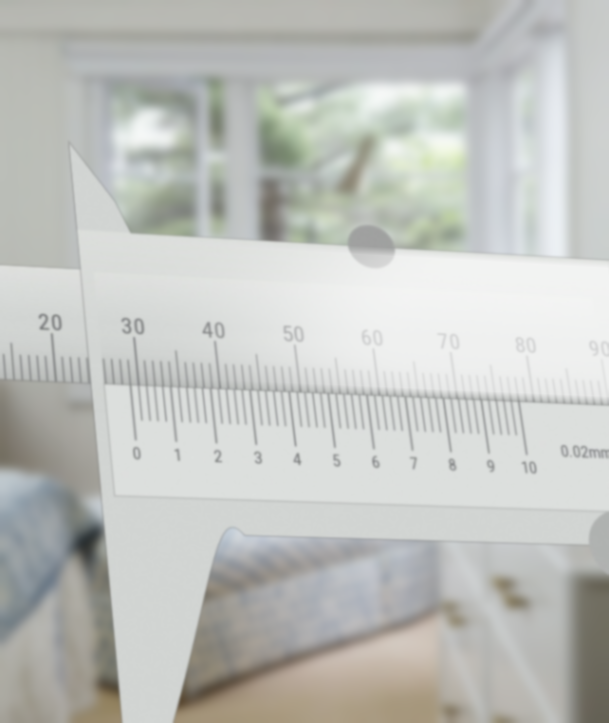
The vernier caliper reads 29.0 mm
